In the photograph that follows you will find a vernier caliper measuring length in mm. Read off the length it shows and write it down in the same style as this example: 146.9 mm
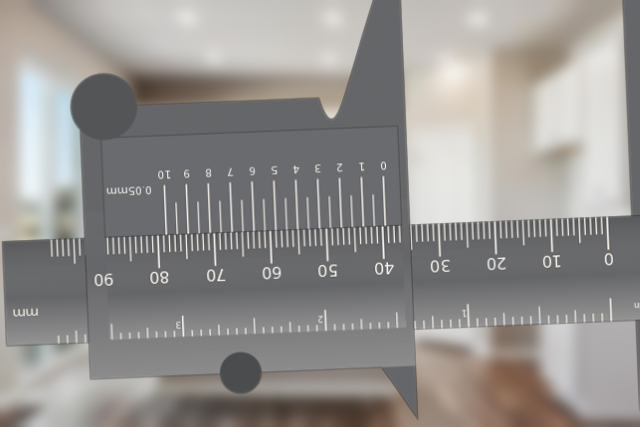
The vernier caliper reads 39.5 mm
